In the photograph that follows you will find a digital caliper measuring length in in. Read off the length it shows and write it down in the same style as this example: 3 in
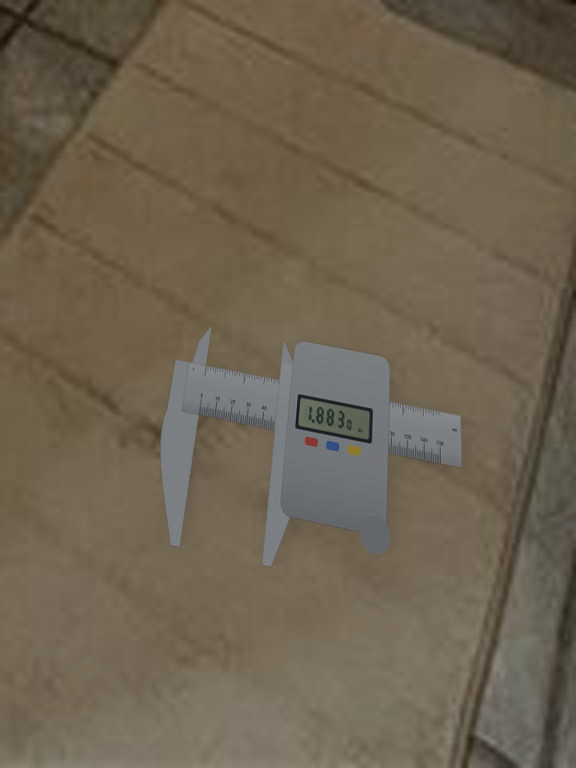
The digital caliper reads 1.8830 in
